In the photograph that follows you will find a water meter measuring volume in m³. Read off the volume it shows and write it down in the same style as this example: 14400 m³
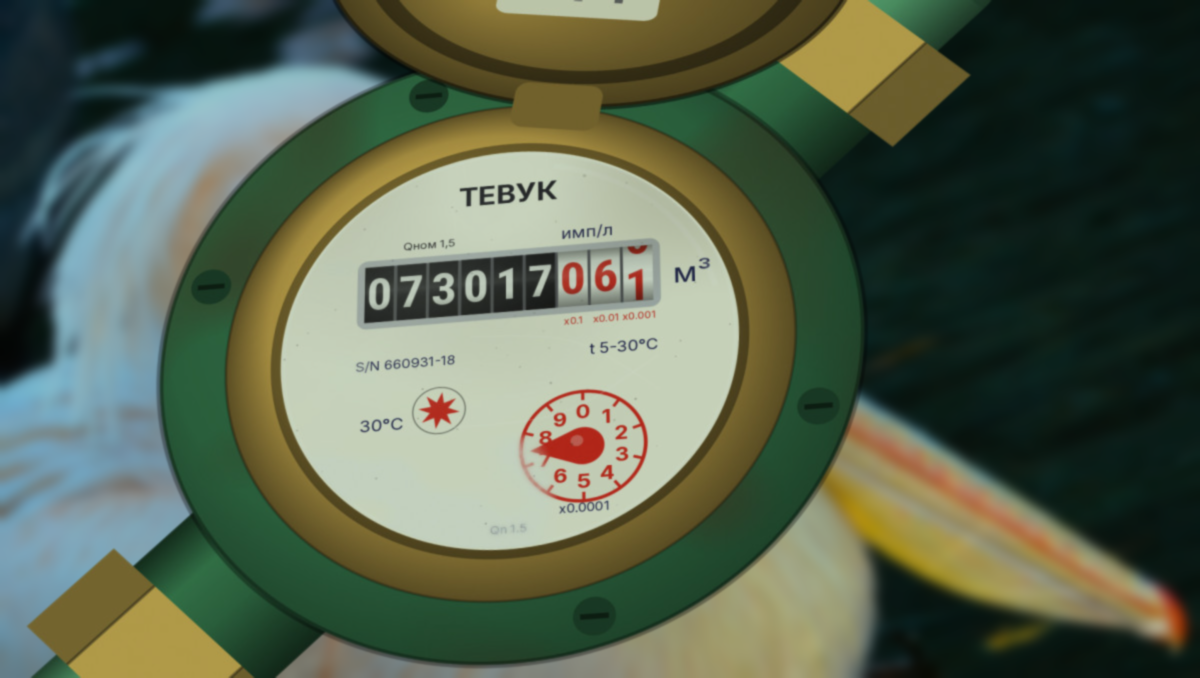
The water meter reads 73017.0607 m³
